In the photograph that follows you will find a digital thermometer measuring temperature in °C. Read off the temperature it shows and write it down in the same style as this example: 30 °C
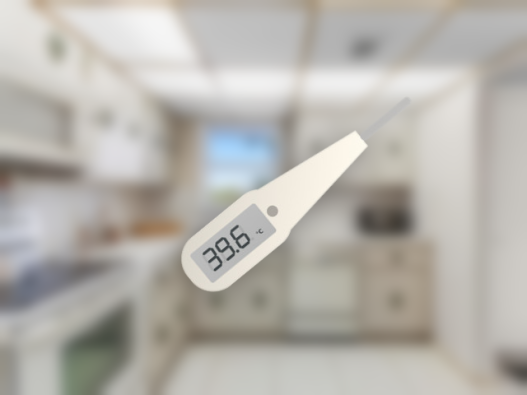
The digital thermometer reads 39.6 °C
